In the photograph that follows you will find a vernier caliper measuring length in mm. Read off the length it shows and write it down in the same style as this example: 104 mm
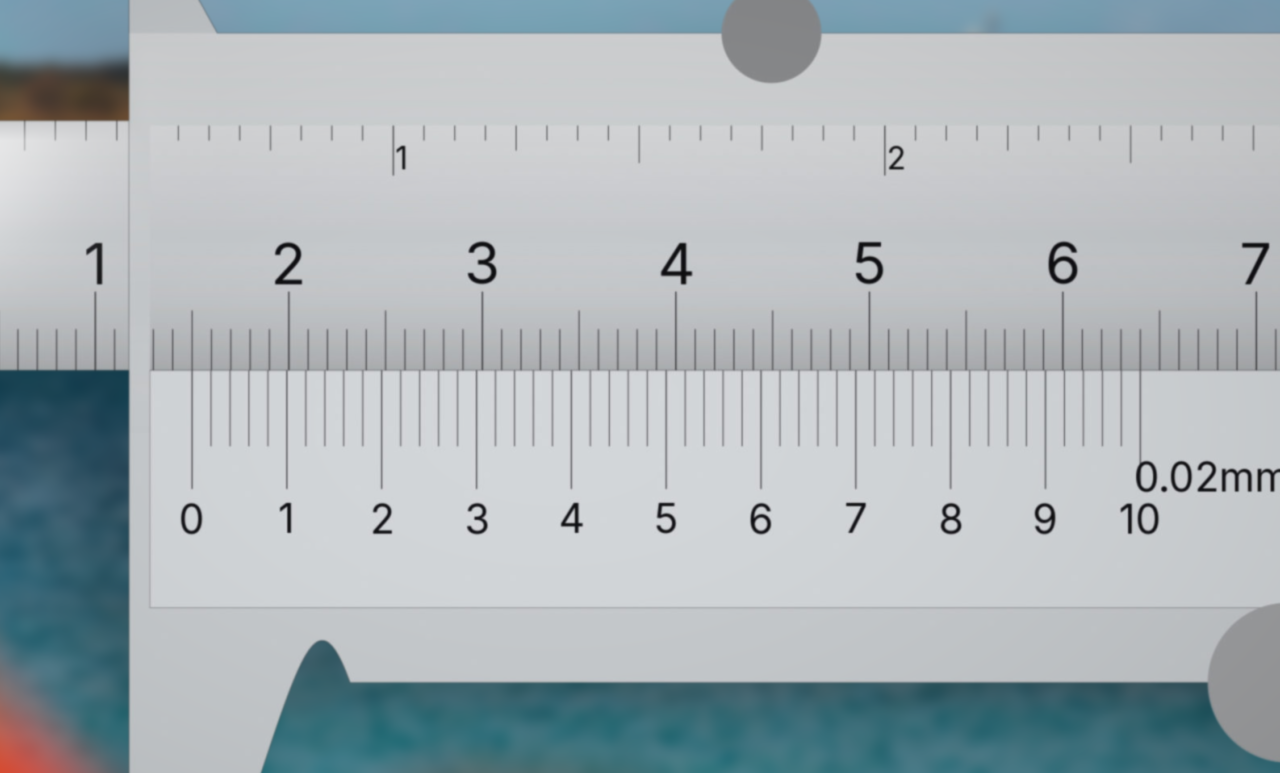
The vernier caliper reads 15.0 mm
